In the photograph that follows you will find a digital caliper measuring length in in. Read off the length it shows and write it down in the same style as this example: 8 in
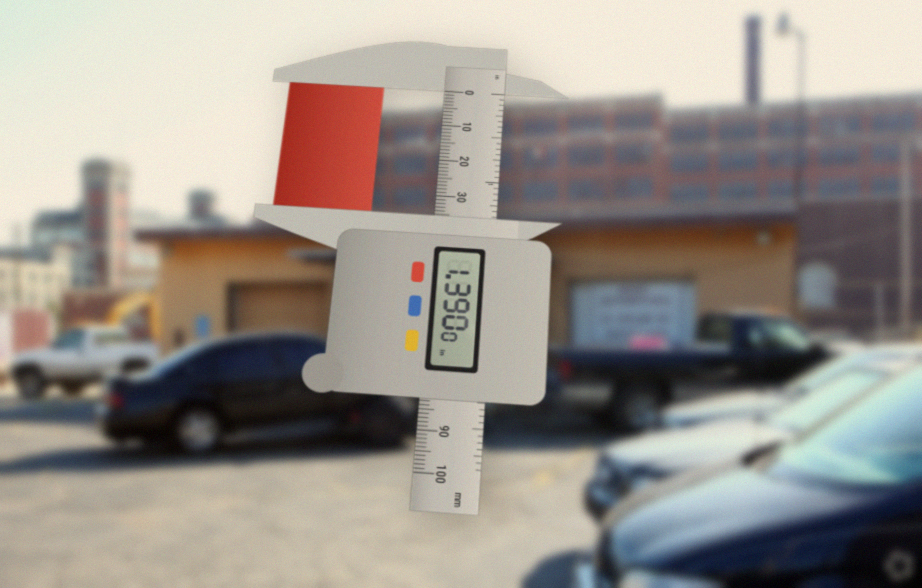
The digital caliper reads 1.3900 in
